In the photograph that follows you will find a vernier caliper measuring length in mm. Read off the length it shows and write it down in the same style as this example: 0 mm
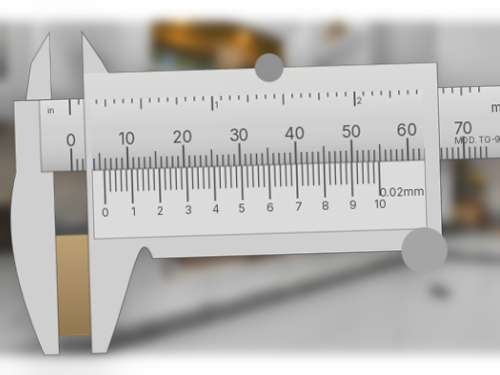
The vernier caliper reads 5.8 mm
